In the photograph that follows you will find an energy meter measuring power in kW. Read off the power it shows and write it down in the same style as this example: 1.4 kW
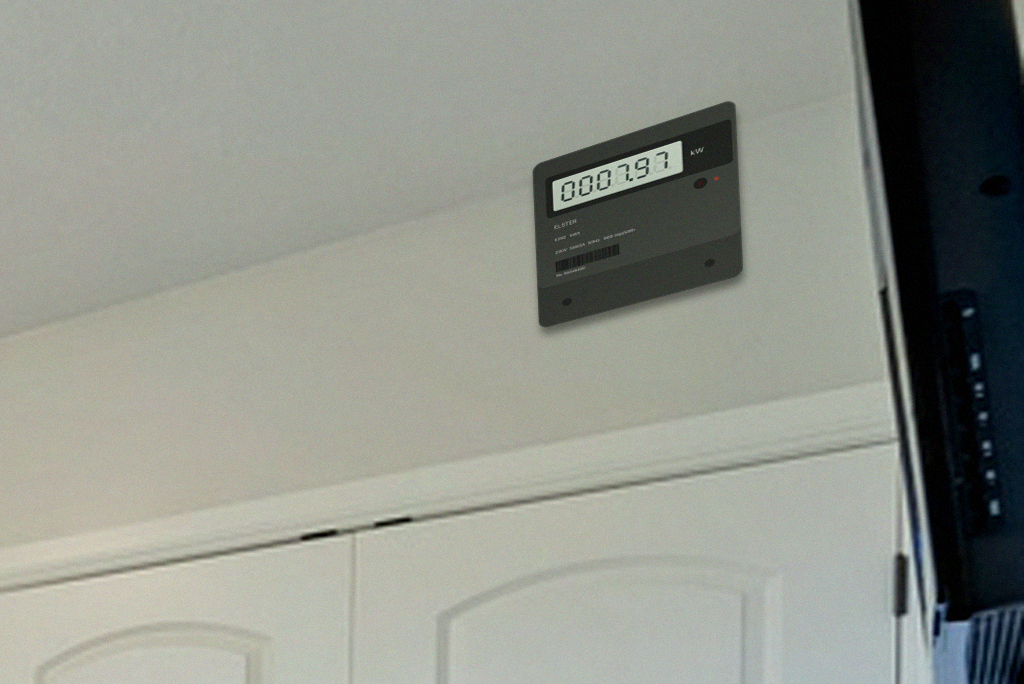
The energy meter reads 7.97 kW
